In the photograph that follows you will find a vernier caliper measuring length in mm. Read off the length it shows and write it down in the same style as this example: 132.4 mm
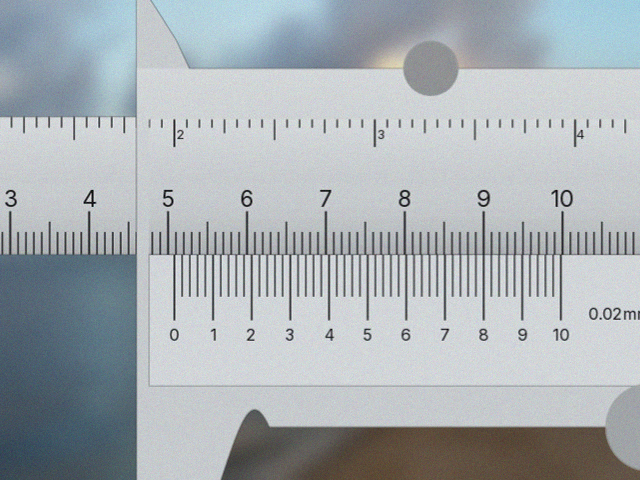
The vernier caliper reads 50.8 mm
